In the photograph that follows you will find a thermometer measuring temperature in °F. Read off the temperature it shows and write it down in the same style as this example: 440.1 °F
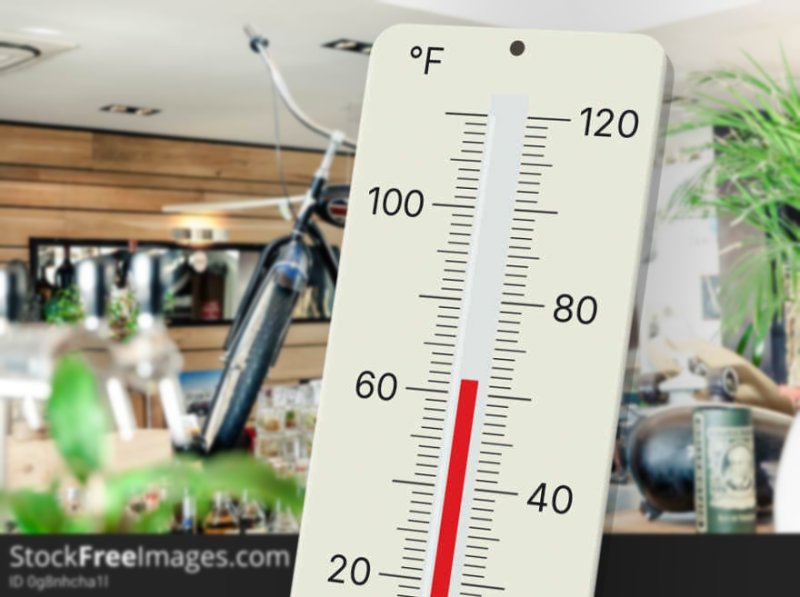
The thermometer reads 63 °F
